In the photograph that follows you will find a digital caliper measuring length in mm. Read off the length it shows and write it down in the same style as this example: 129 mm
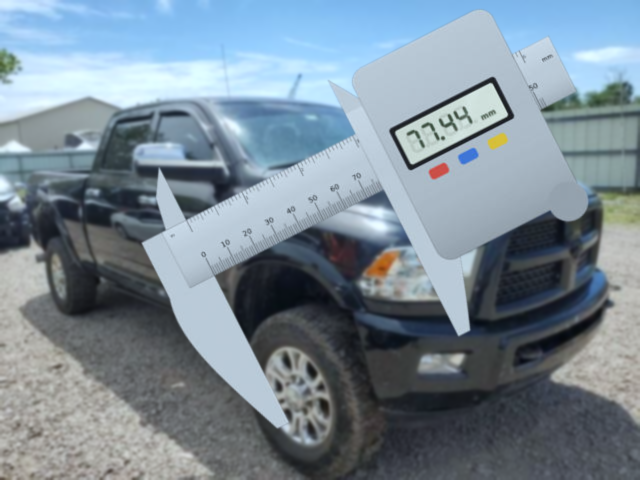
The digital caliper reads 77.44 mm
